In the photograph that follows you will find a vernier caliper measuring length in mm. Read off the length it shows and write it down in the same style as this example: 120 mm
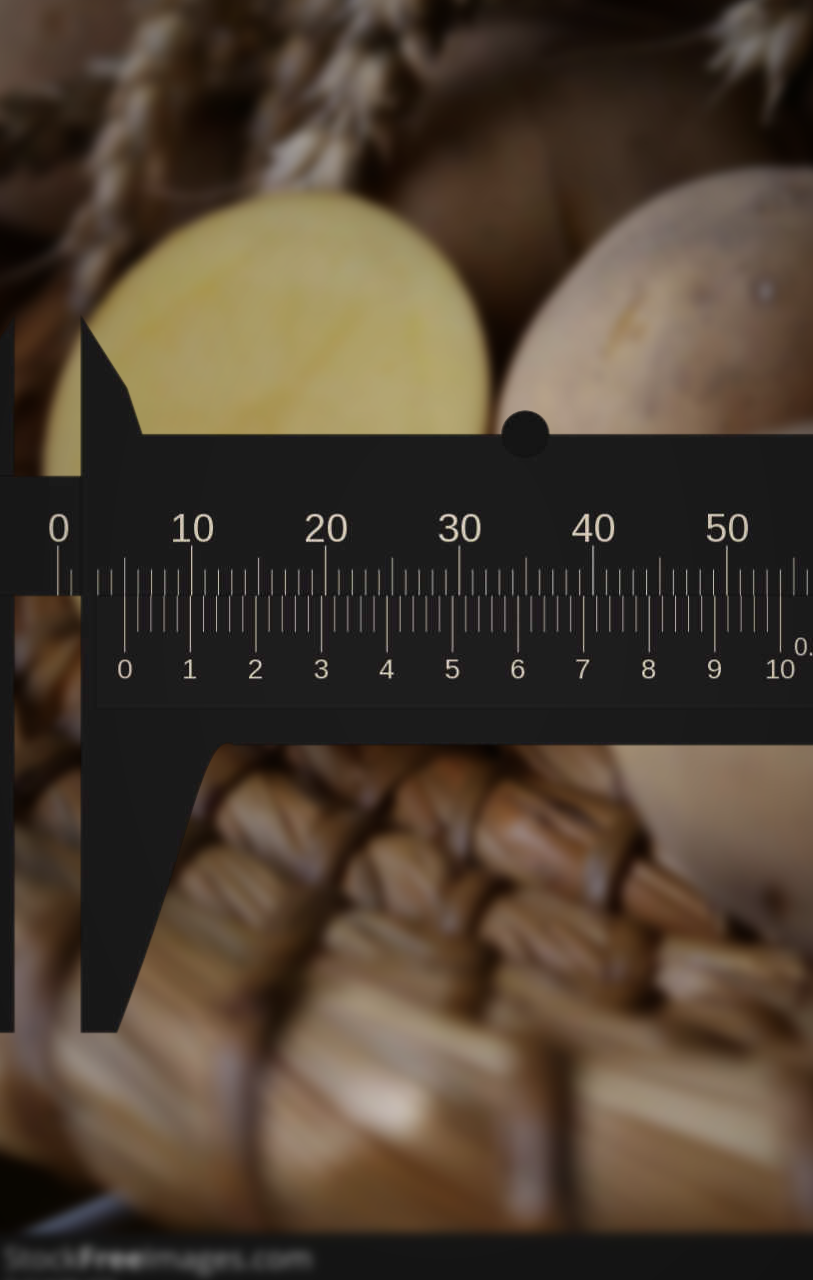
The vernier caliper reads 5.0 mm
